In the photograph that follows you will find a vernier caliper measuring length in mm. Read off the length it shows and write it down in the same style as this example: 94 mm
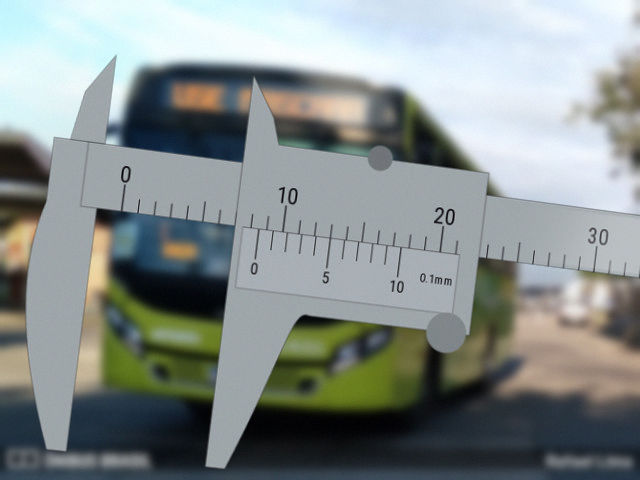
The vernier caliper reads 8.5 mm
